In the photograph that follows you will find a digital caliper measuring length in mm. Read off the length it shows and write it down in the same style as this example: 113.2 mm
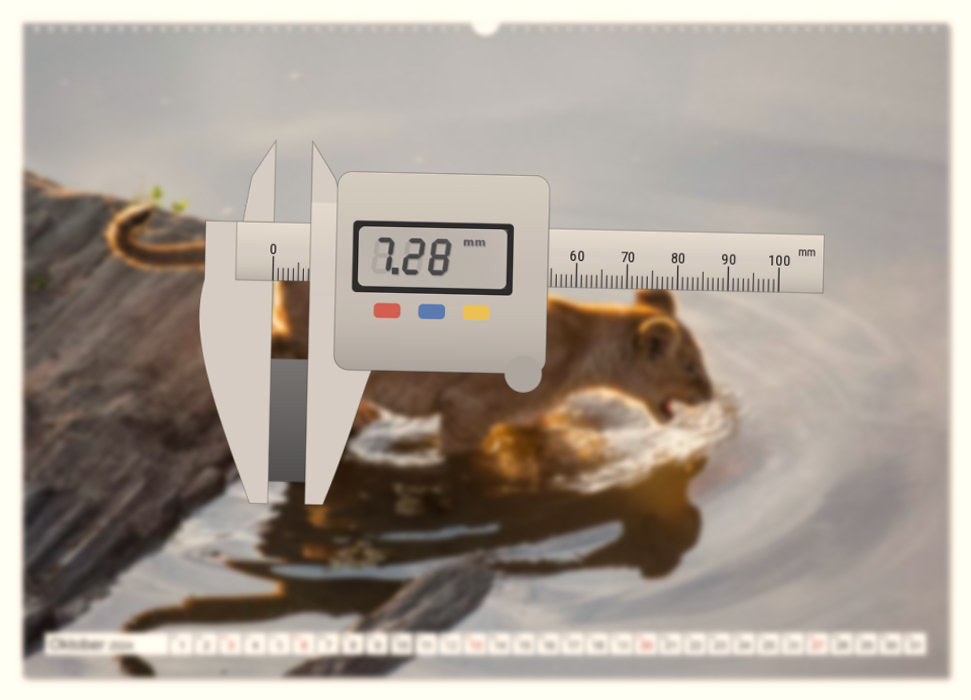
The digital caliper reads 7.28 mm
